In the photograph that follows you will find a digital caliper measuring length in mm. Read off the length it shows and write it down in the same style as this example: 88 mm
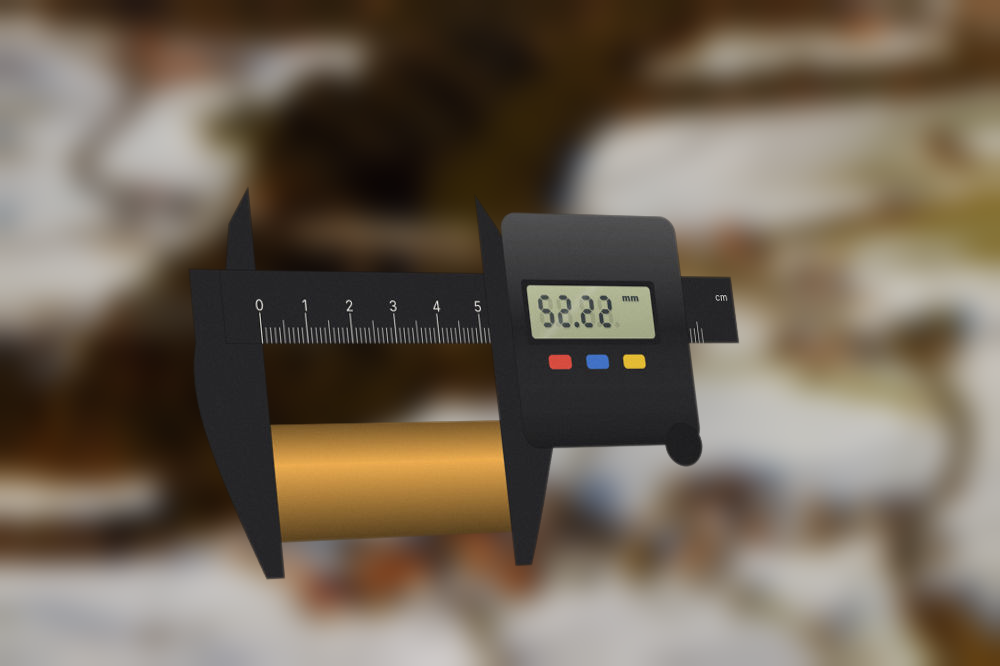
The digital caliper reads 52.22 mm
